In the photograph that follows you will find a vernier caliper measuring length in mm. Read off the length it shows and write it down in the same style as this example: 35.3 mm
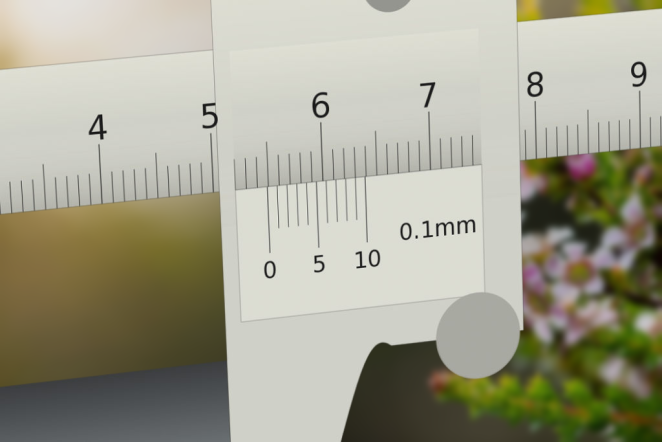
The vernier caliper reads 54.9 mm
